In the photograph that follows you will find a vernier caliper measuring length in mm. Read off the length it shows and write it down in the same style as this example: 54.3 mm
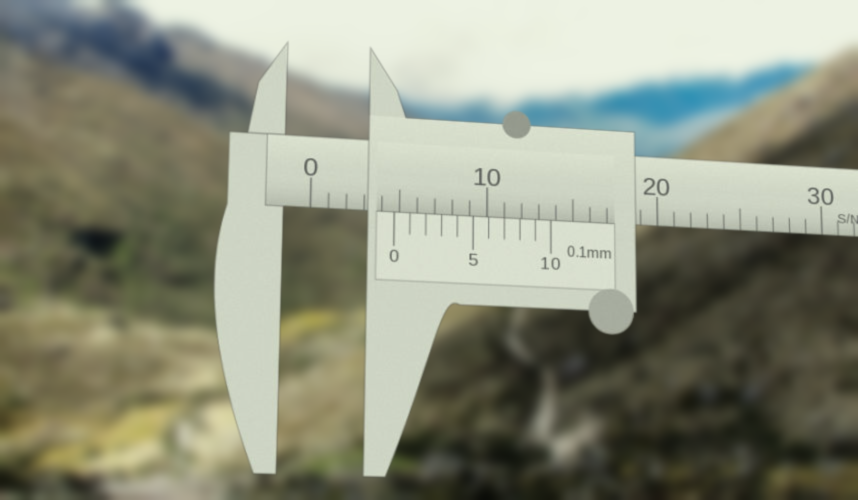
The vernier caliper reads 4.7 mm
